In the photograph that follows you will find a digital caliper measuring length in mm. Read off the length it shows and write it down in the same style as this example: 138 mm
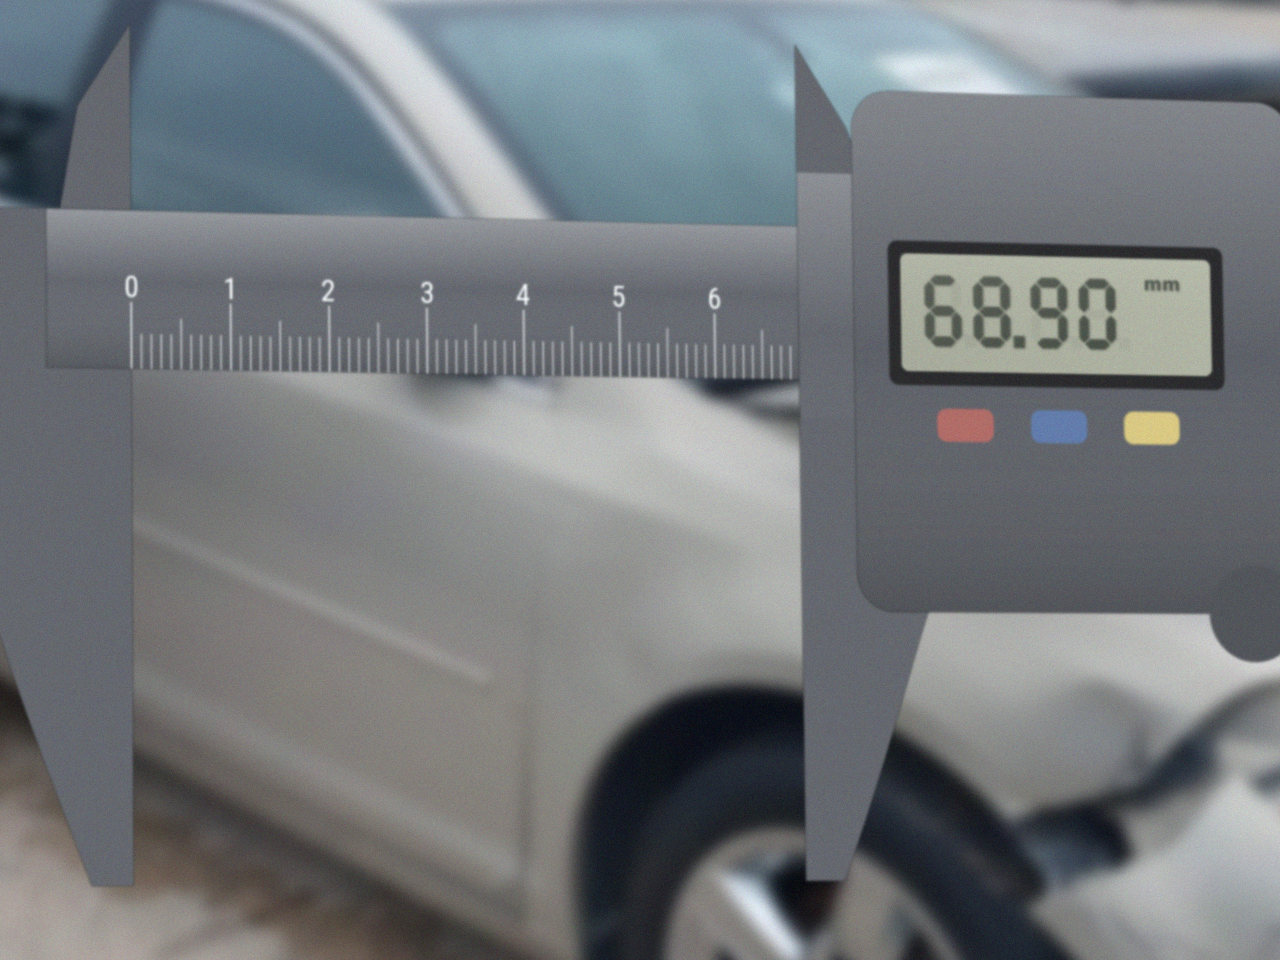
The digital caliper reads 68.90 mm
